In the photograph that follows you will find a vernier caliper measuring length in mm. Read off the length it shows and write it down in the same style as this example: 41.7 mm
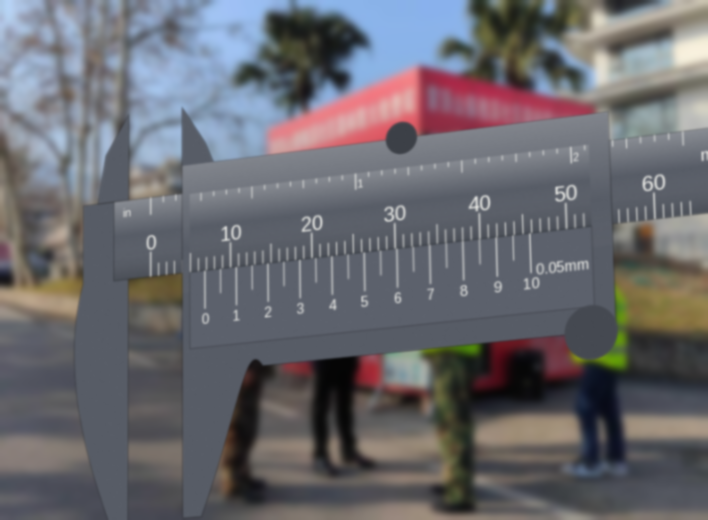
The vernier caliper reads 6.8 mm
